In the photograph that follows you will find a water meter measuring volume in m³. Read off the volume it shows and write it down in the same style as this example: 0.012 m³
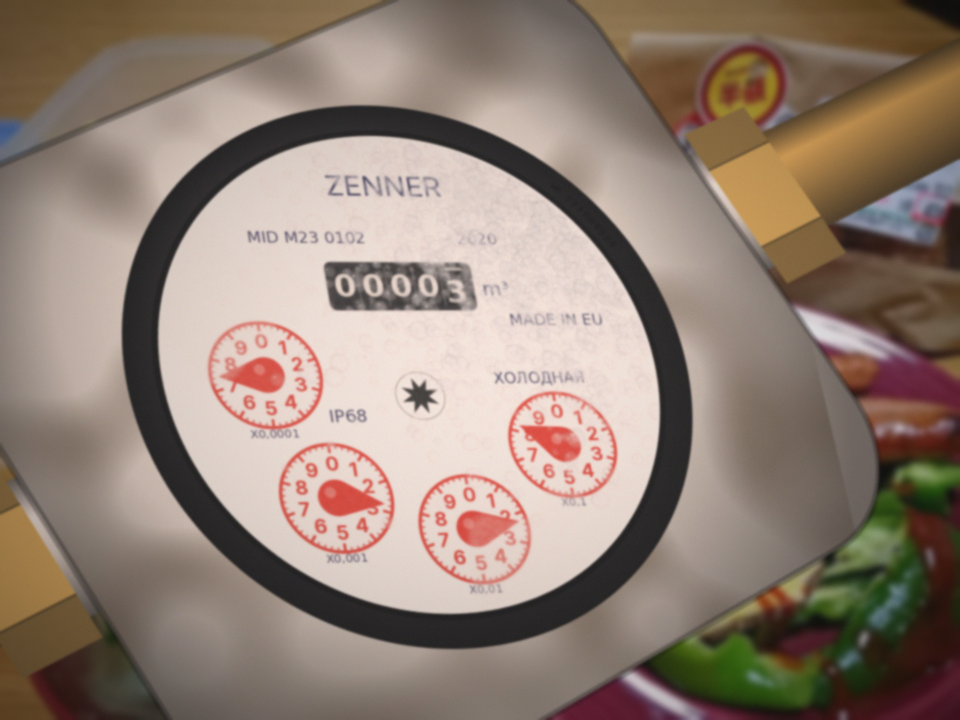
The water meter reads 2.8227 m³
